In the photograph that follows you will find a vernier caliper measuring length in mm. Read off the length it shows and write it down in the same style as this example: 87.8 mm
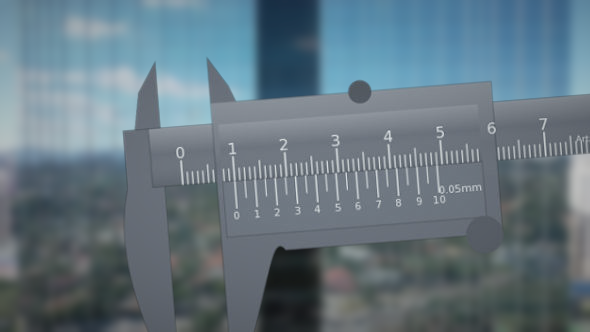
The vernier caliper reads 10.0 mm
